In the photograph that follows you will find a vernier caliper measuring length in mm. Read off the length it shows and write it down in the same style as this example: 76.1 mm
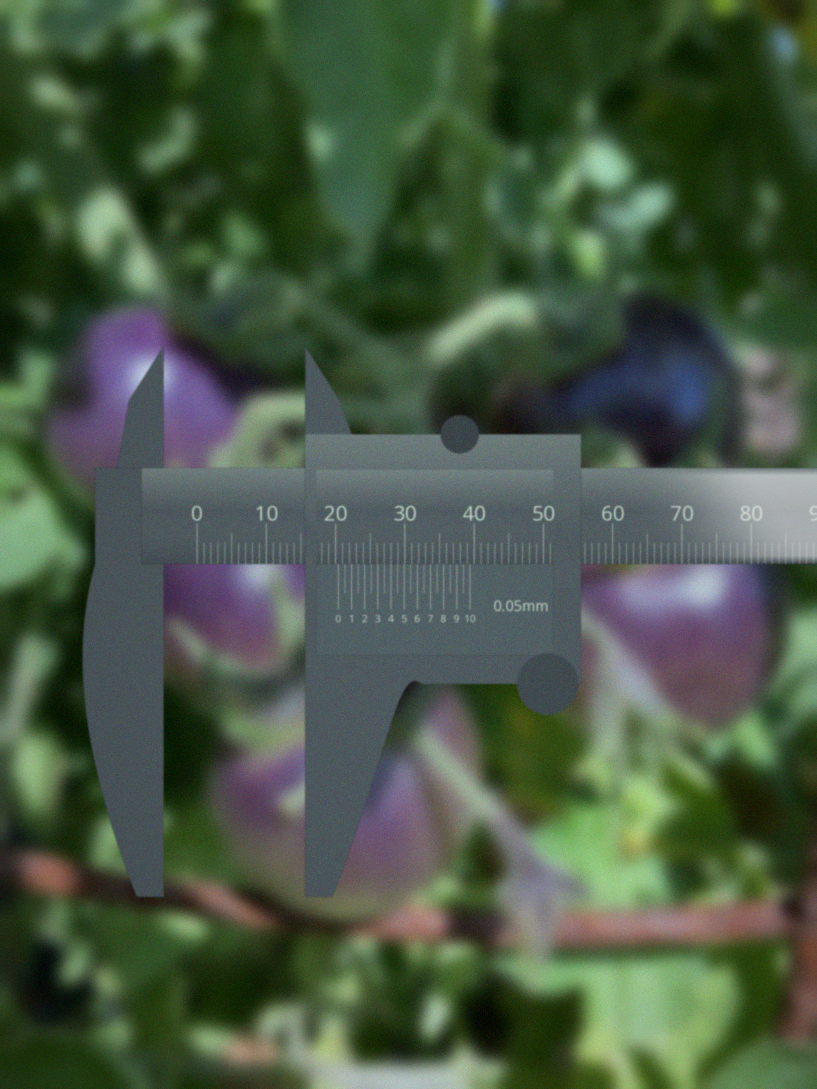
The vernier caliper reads 20.4 mm
